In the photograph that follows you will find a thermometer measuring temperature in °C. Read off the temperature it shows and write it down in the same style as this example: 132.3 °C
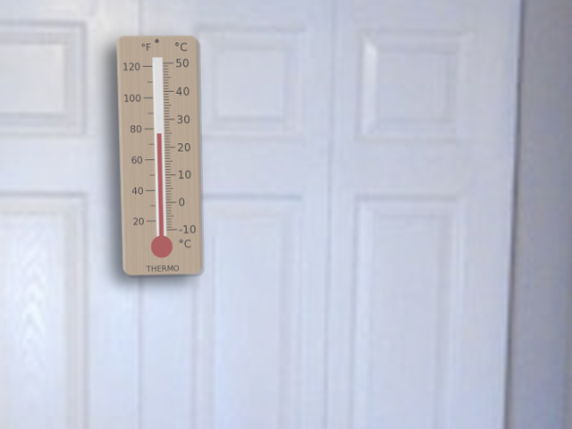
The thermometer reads 25 °C
